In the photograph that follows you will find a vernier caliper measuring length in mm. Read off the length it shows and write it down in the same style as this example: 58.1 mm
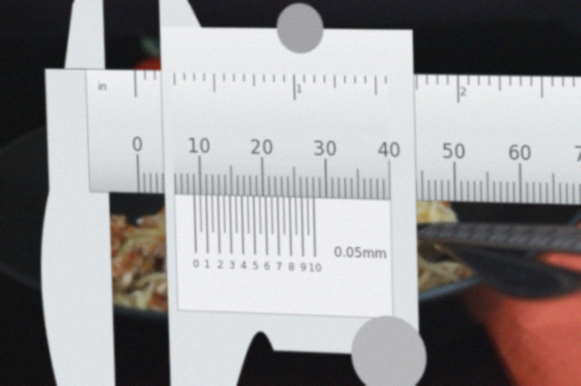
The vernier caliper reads 9.0 mm
